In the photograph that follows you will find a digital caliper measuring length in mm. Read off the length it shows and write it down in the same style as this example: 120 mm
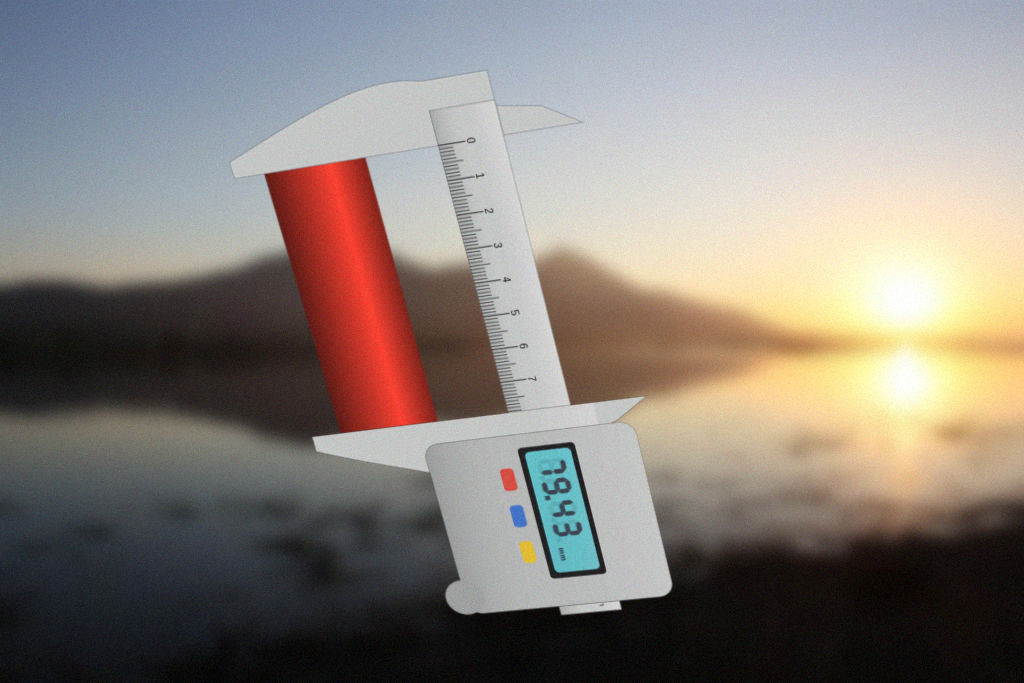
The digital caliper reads 79.43 mm
